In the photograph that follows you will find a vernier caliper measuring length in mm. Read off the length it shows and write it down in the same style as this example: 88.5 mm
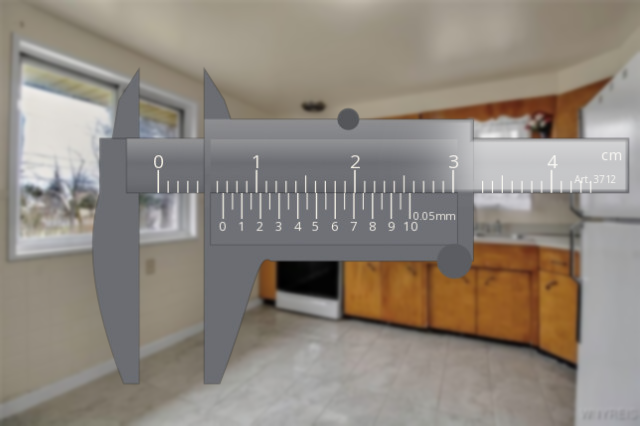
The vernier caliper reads 6.6 mm
